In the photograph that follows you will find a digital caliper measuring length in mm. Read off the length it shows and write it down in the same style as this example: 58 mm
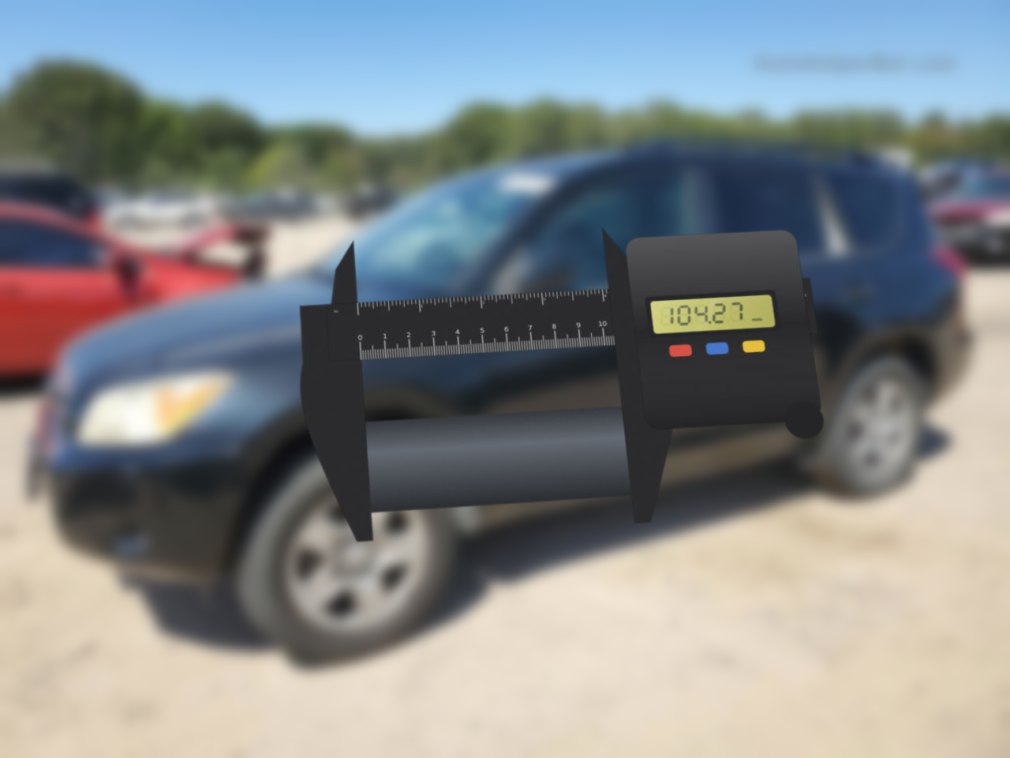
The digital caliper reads 104.27 mm
